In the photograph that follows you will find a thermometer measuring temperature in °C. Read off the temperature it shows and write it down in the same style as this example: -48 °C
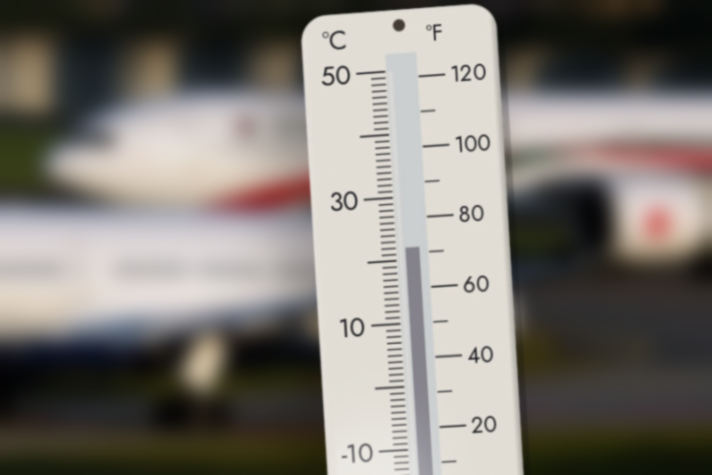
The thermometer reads 22 °C
